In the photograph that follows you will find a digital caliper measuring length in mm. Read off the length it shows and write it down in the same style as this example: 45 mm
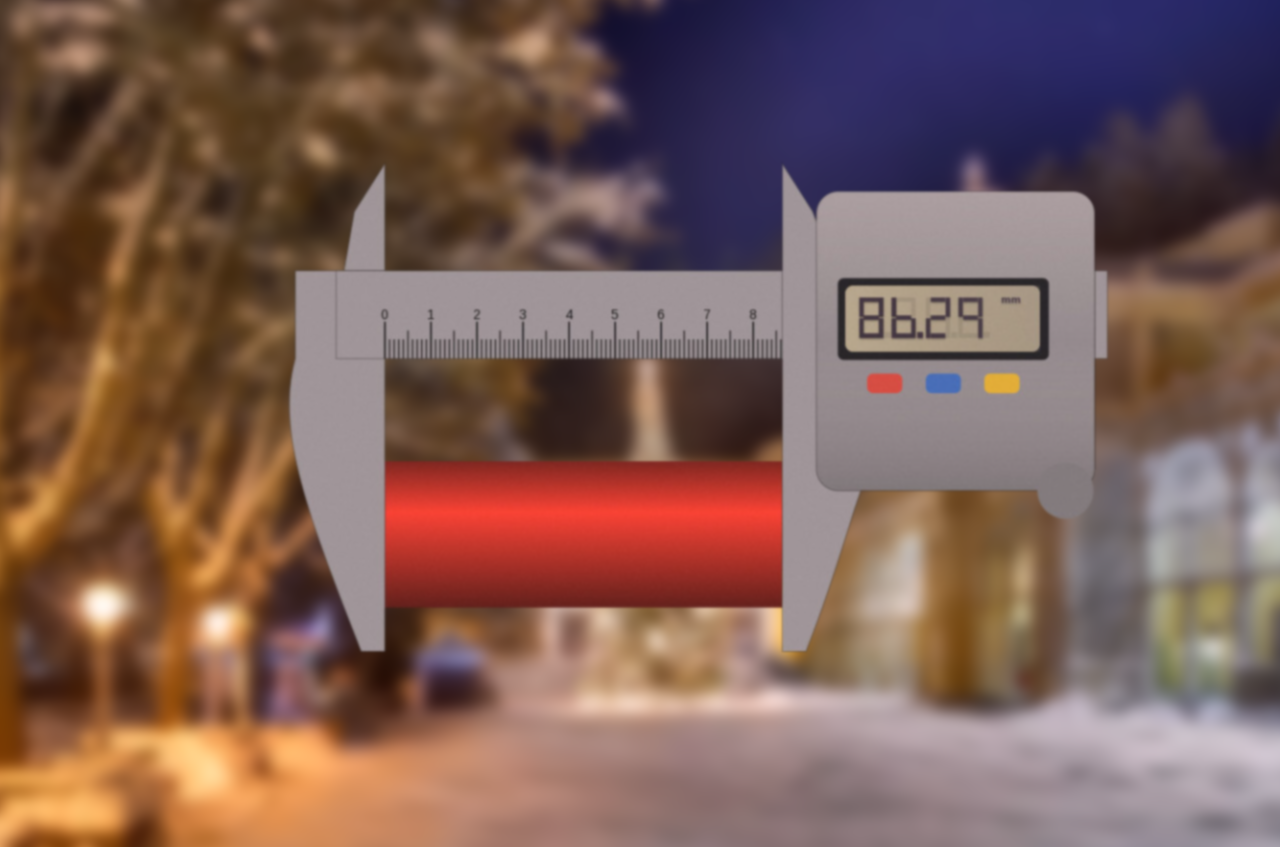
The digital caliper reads 86.29 mm
